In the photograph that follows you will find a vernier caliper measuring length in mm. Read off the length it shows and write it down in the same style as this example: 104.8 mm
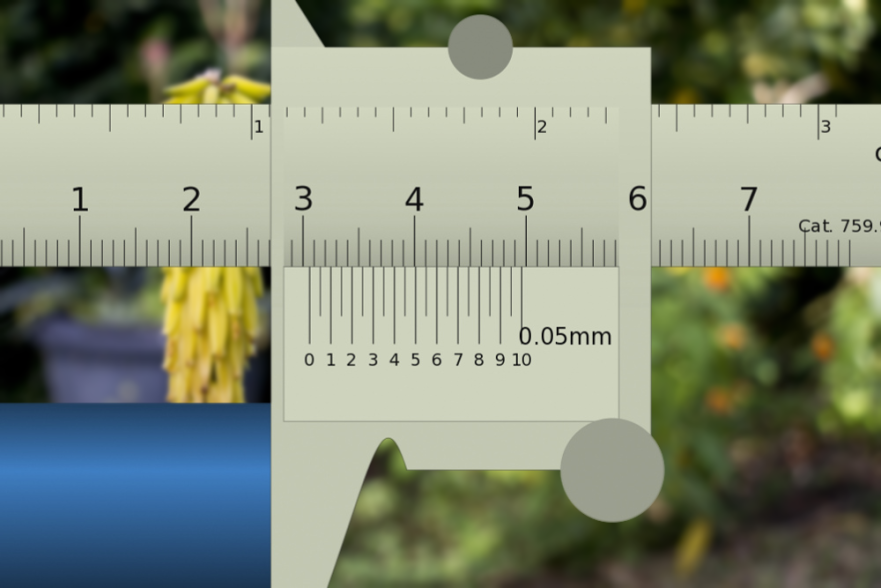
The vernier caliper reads 30.6 mm
